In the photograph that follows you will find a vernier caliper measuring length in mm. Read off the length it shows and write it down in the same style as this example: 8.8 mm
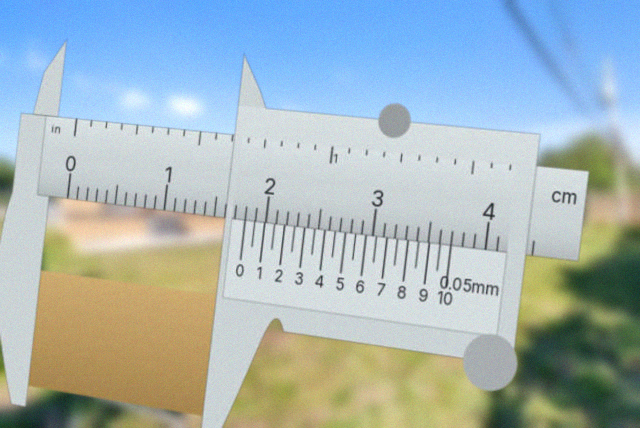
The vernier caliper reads 18.0 mm
